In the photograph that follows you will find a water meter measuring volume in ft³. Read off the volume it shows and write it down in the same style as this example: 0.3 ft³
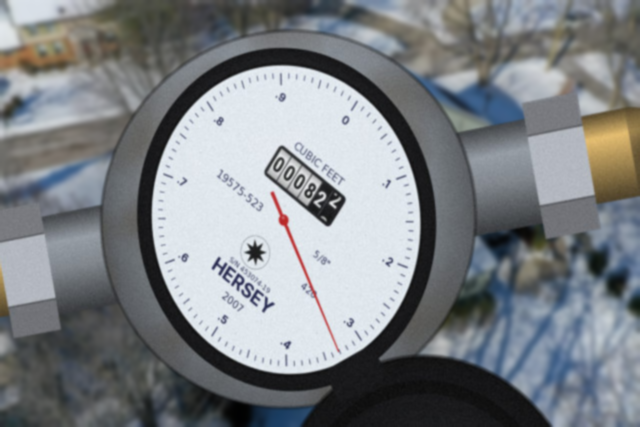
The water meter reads 822.33 ft³
